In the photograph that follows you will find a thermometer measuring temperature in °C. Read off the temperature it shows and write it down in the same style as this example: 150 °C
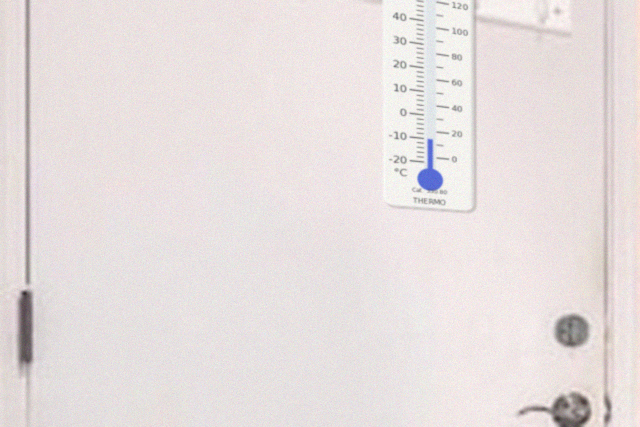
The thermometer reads -10 °C
